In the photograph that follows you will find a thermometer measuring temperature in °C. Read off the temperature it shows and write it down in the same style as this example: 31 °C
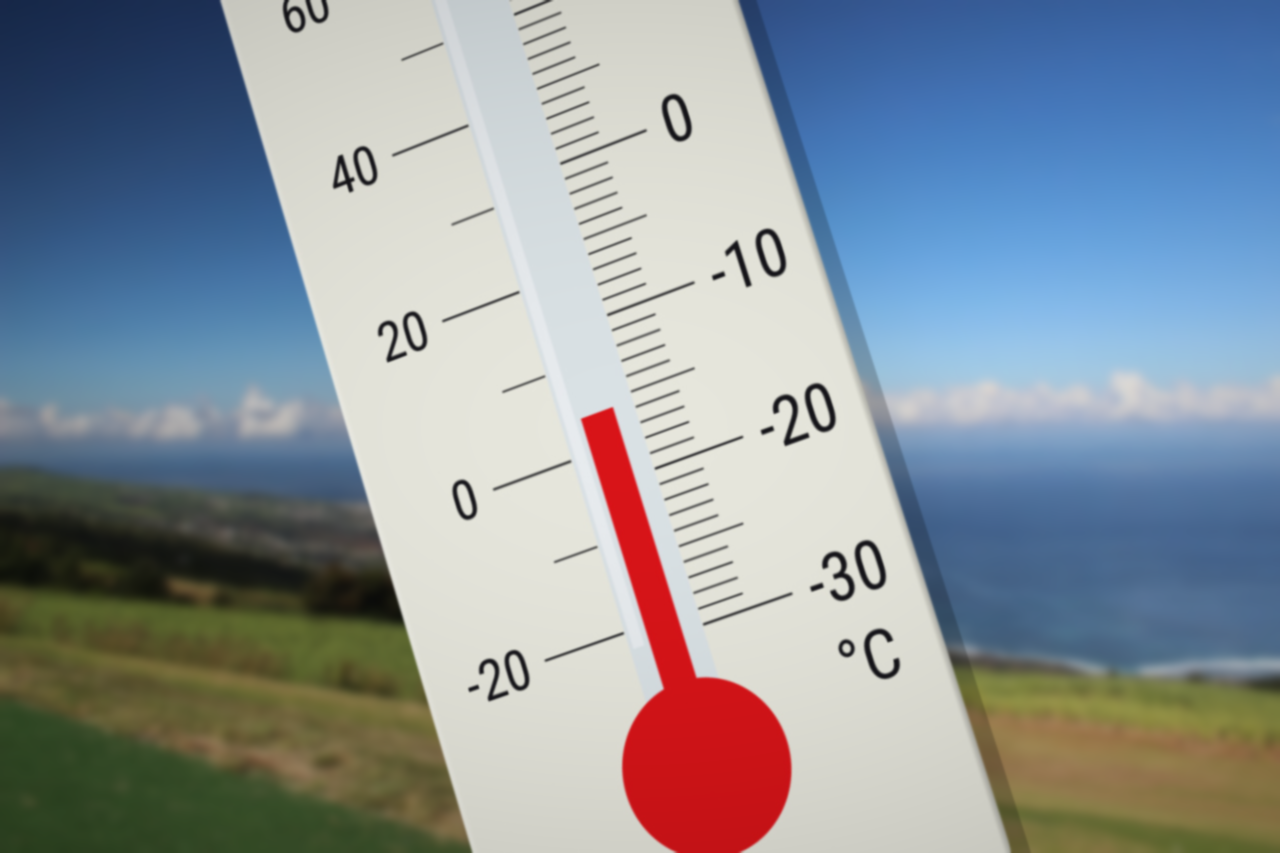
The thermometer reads -15.5 °C
